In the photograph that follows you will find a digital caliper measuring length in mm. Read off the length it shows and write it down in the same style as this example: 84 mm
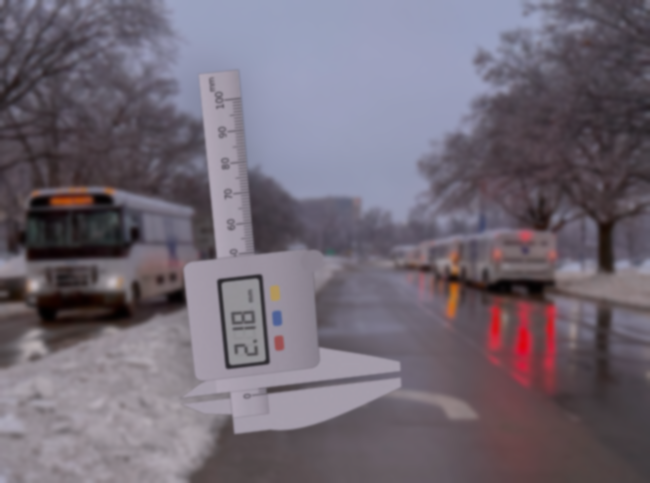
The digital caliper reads 2.18 mm
